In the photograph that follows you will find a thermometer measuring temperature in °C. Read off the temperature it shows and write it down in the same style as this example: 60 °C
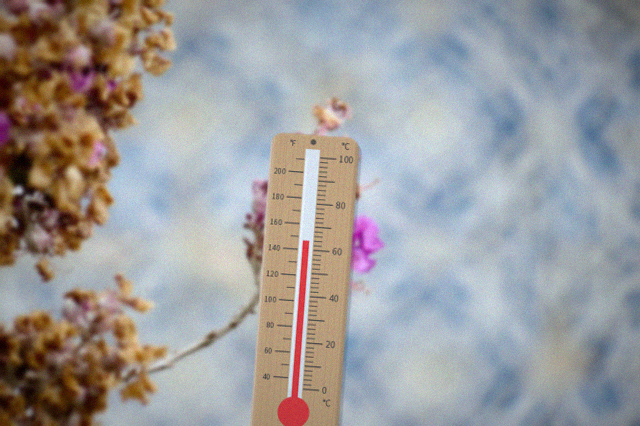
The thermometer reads 64 °C
